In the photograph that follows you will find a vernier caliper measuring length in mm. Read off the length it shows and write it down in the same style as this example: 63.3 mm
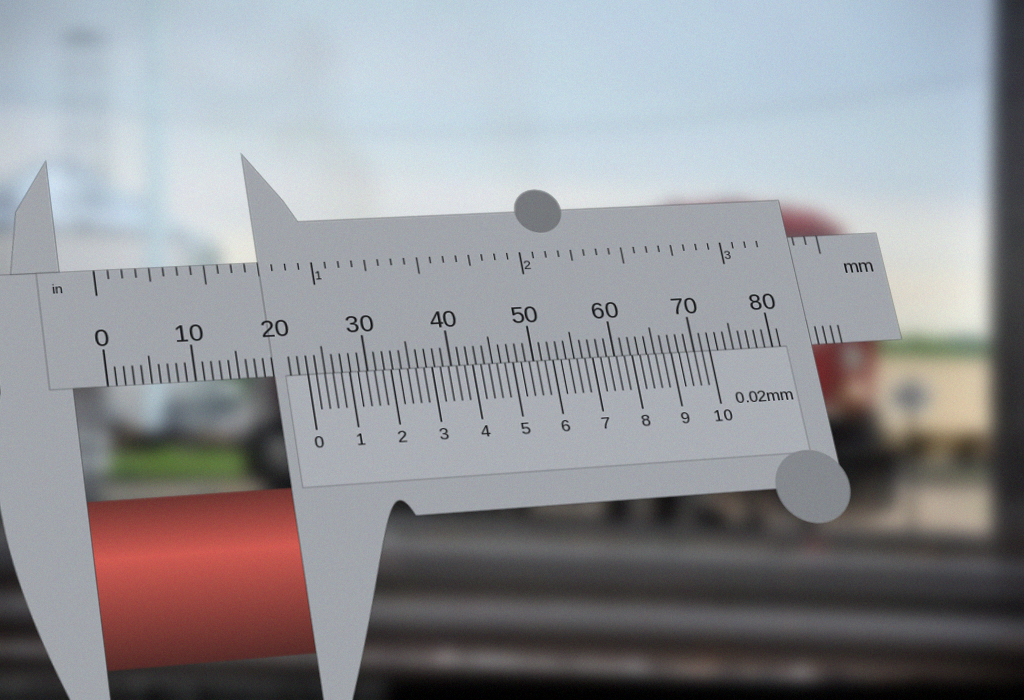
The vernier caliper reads 23.0 mm
